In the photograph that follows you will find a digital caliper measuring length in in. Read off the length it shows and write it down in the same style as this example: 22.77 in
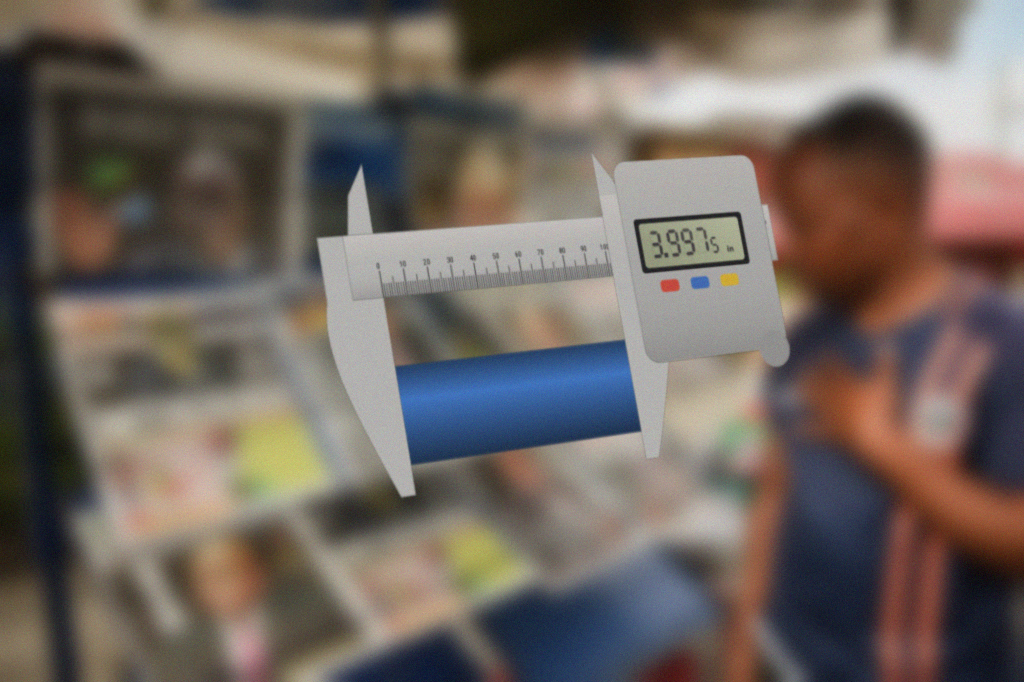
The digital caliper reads 3.9975 in
